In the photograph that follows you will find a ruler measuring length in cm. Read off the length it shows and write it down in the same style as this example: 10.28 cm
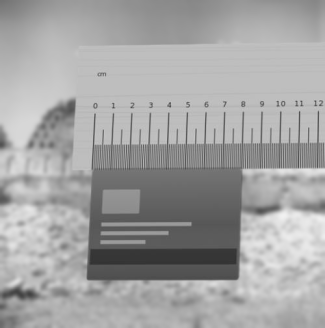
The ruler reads 8 cm
